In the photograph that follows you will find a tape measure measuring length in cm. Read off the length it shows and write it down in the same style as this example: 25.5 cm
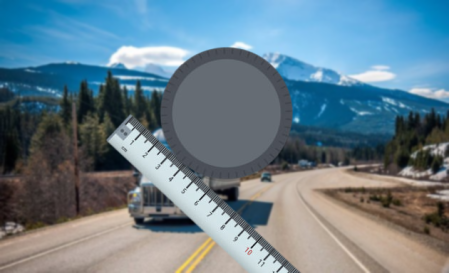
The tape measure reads 7.5 cm
